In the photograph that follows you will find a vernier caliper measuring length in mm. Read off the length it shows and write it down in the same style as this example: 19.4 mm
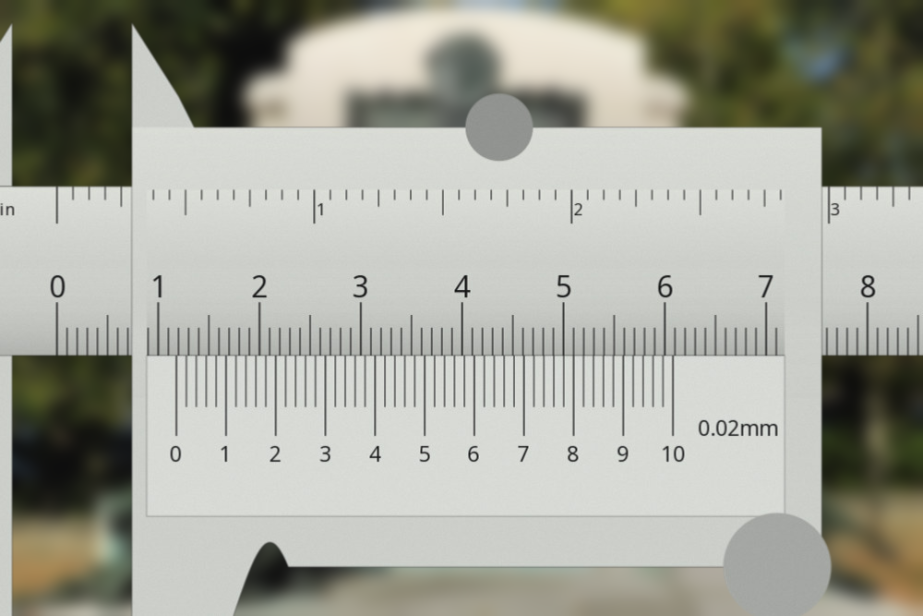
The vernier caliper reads 11.8 mm
